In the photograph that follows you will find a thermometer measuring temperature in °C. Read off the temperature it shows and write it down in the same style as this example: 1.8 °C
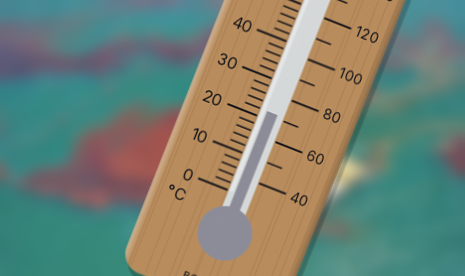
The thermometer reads 22 °C
